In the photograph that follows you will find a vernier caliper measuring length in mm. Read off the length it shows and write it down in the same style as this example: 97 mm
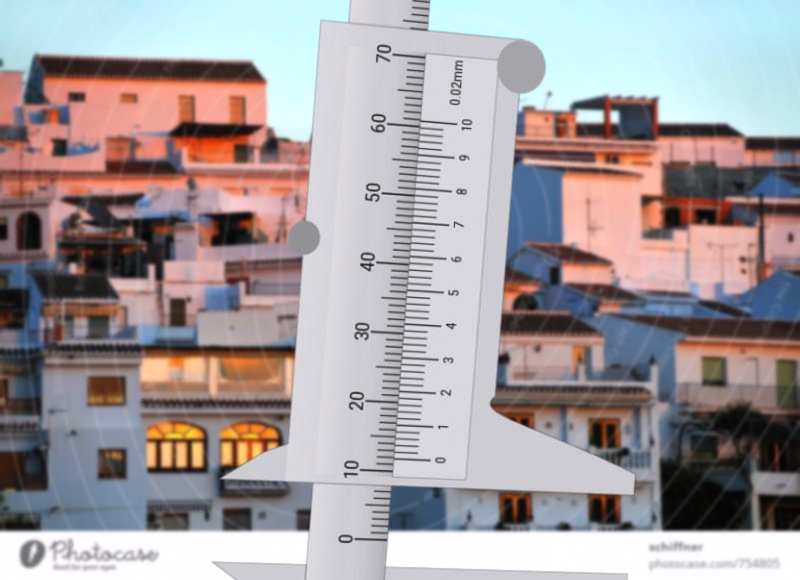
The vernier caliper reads 11.8 mm
